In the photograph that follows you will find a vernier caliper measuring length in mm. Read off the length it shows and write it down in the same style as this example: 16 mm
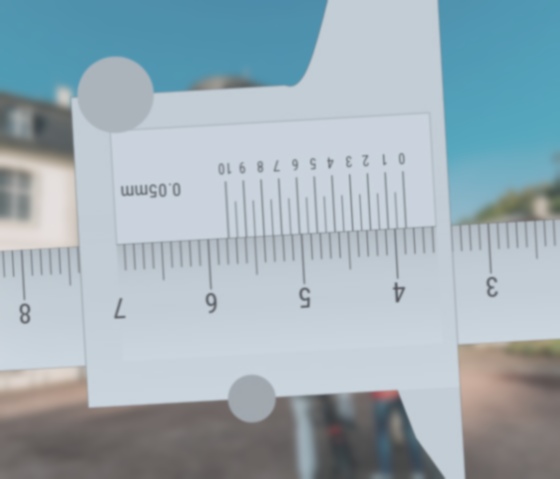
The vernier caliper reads 38.8 mm
